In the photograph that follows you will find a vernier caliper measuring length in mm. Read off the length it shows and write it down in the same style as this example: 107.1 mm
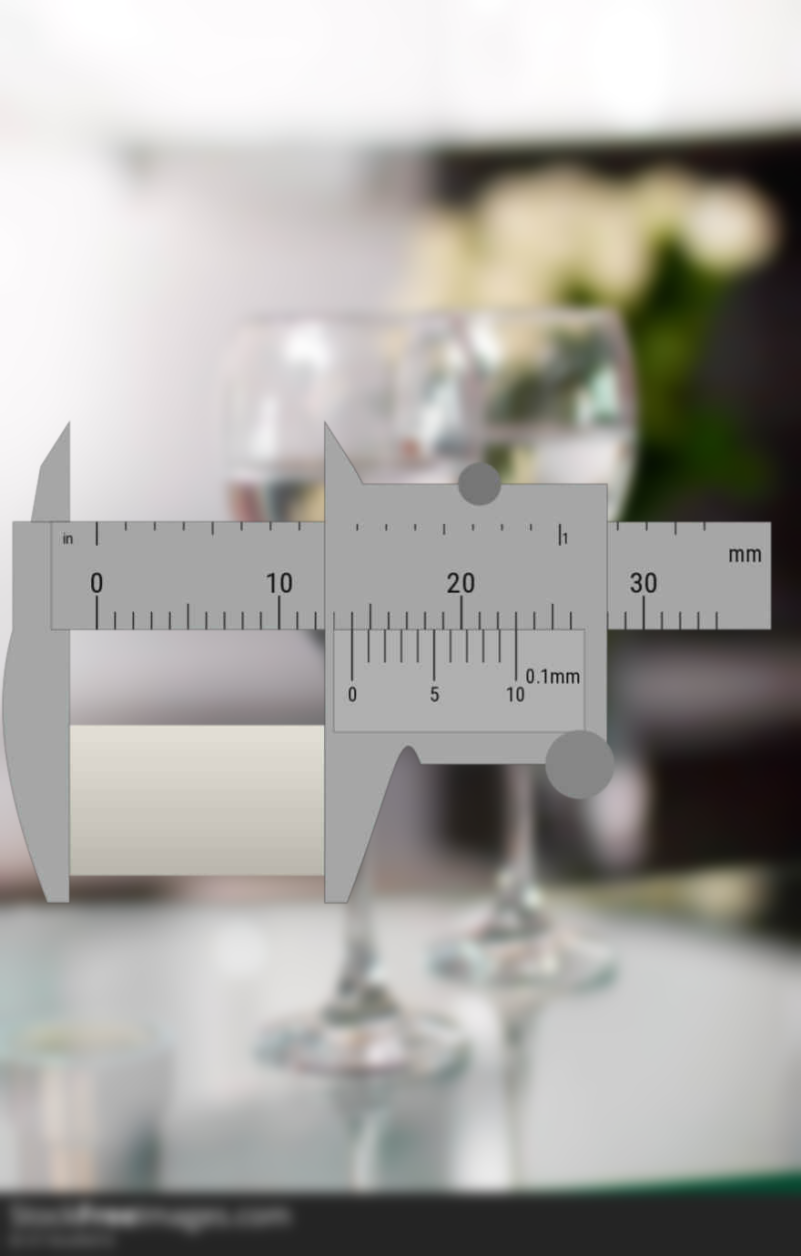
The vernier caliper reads 14.0 mm
